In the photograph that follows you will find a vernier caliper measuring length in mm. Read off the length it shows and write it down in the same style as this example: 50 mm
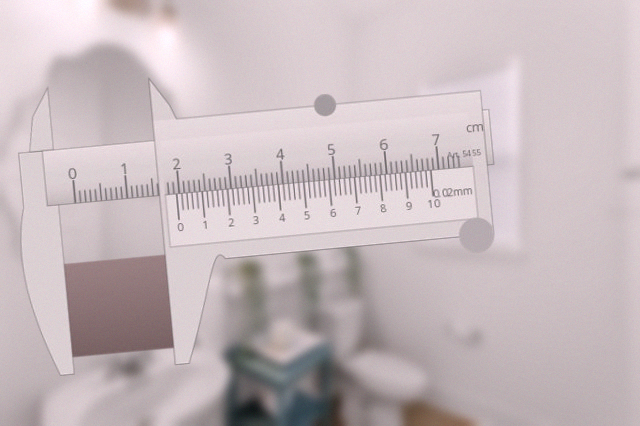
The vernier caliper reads 19.5 mm
